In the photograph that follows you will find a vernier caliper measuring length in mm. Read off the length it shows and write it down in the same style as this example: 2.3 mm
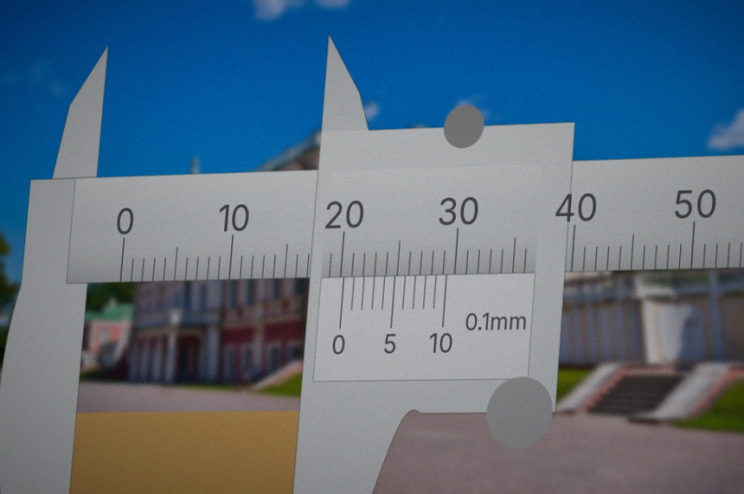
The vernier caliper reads 20.3 mm
